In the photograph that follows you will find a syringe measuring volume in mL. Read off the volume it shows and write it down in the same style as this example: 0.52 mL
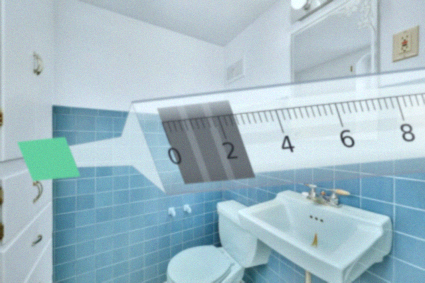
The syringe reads 0 mL
